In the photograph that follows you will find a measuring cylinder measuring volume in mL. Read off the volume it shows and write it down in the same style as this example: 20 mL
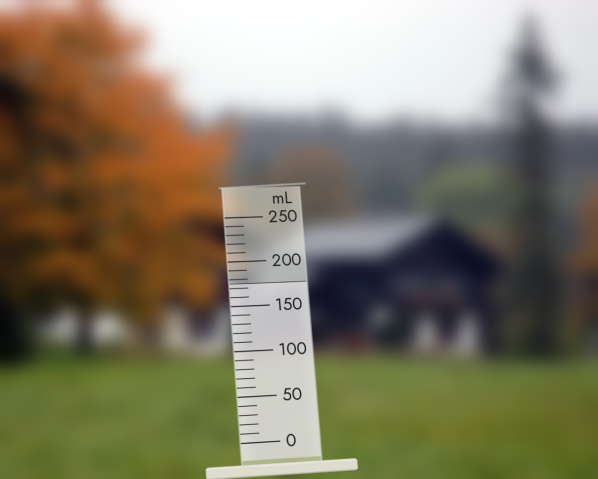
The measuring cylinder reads 175 mL
